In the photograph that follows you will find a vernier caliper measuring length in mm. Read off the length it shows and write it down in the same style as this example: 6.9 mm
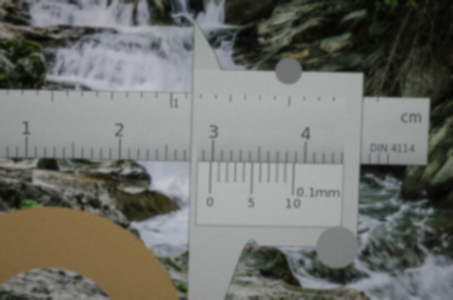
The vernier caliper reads 29.8 mm
